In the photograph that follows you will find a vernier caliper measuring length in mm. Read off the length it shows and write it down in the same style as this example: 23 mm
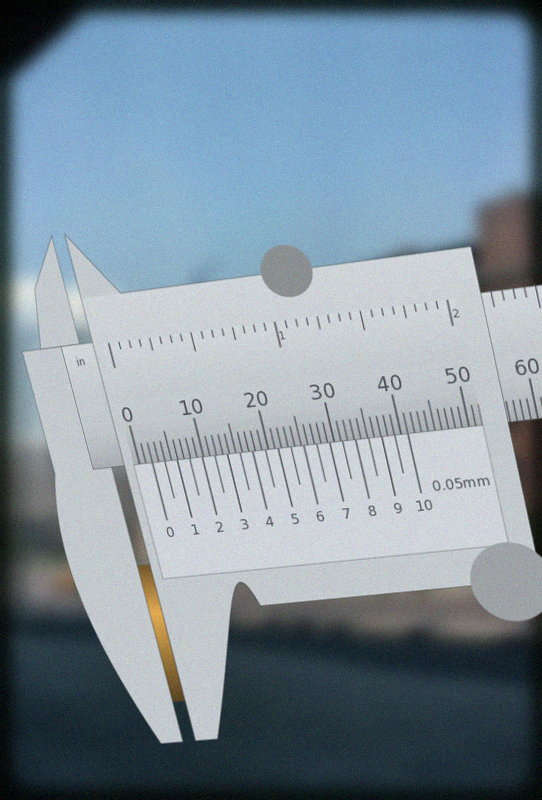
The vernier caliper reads 2.0 mm
